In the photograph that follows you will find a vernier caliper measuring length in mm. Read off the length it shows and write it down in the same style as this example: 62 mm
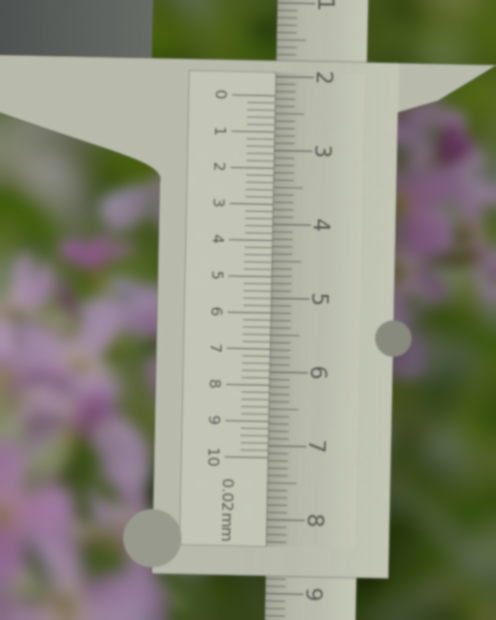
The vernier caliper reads 22.6 mm
